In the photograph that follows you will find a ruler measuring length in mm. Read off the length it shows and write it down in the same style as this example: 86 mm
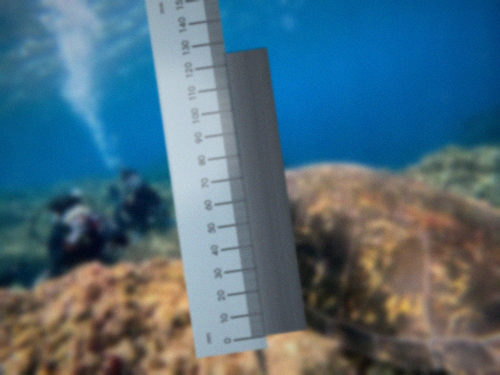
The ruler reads 125 mm
